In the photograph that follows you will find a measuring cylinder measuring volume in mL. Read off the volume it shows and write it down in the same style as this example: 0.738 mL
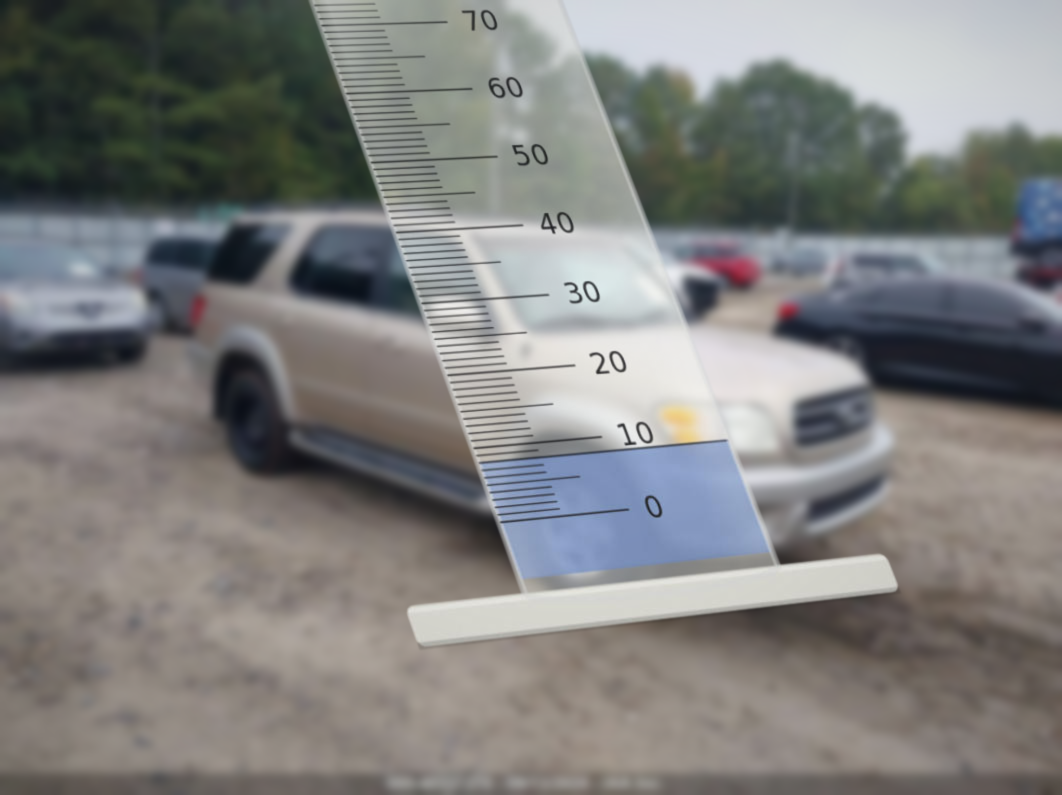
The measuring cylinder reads 8 mL
